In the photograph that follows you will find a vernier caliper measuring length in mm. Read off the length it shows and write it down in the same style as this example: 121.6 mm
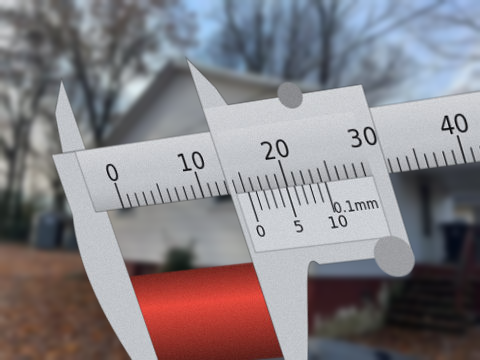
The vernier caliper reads 15.4 mm
